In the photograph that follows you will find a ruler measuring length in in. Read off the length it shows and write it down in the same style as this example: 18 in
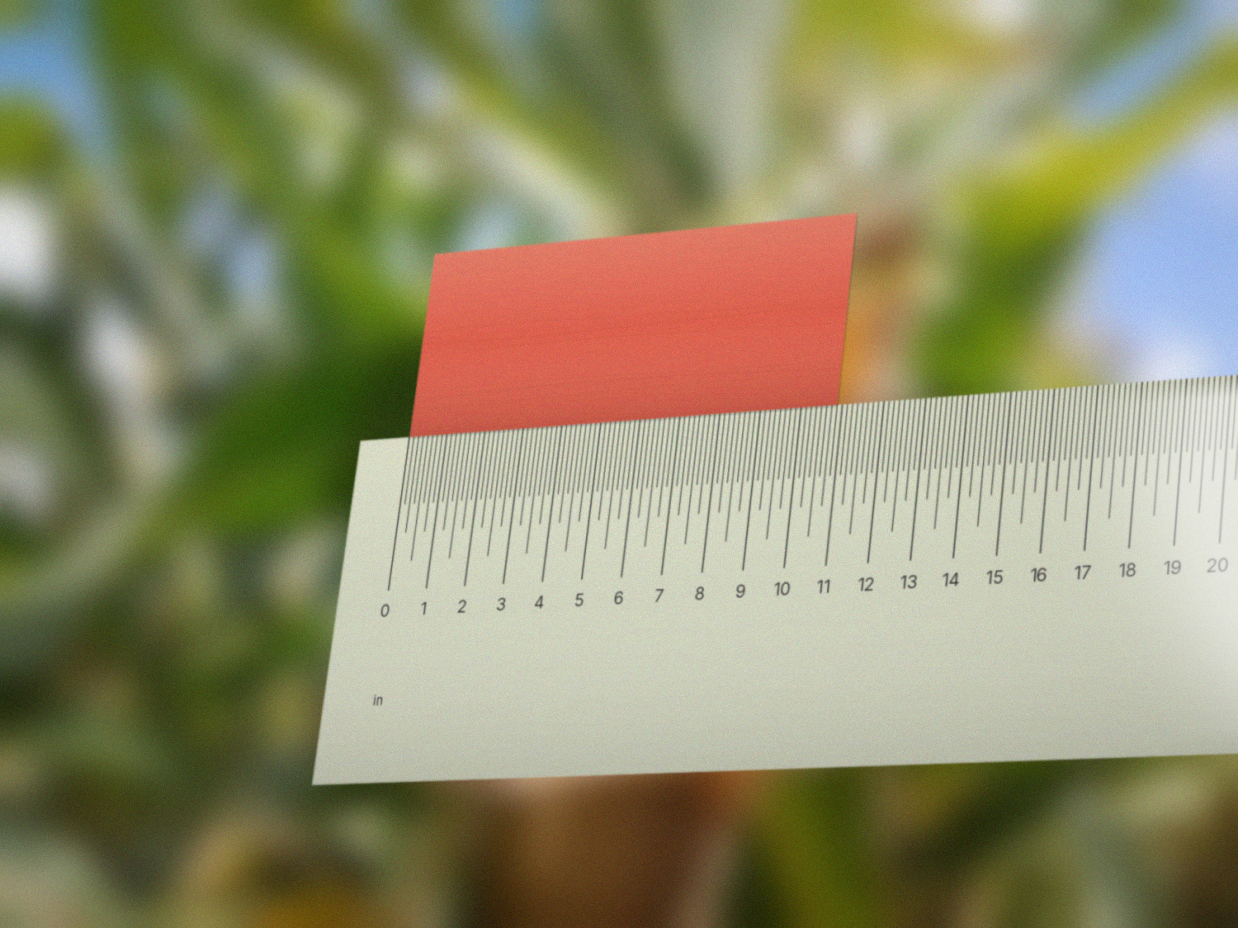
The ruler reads 10.875 in
